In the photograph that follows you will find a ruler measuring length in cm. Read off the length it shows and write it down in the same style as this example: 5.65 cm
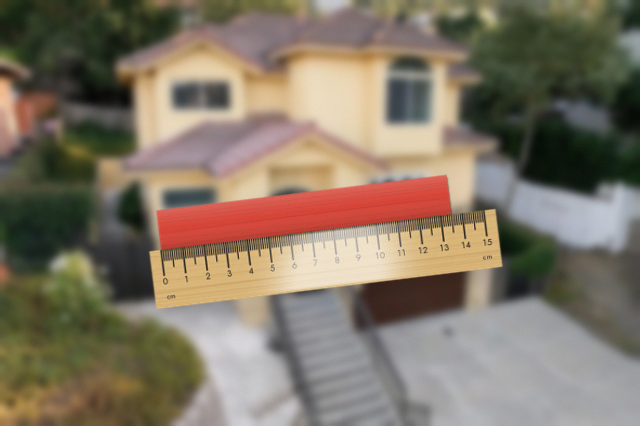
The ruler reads 13.5 cm
